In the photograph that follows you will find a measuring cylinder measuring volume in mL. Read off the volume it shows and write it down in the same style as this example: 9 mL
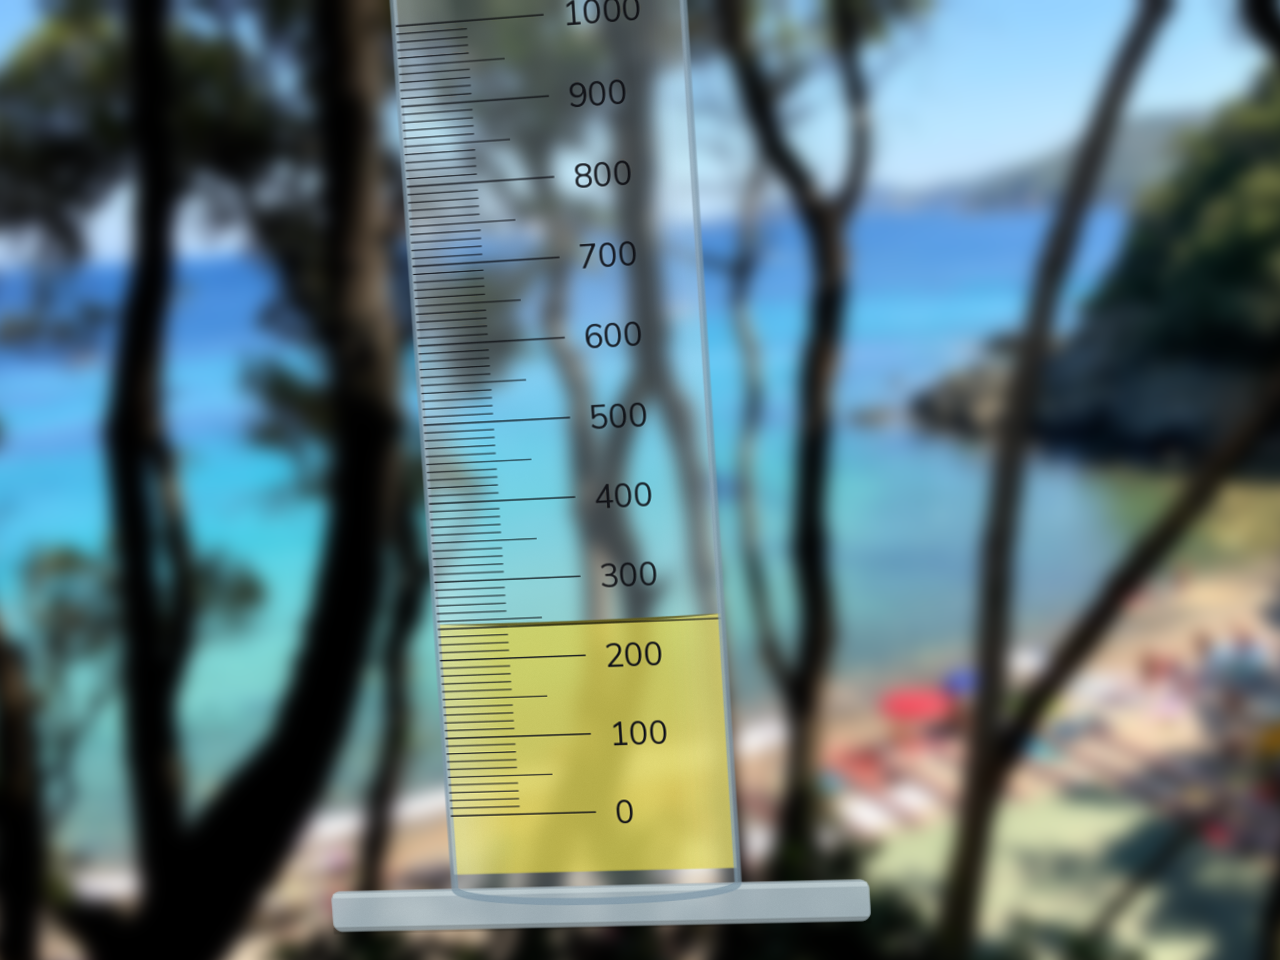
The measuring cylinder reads 240 mL
